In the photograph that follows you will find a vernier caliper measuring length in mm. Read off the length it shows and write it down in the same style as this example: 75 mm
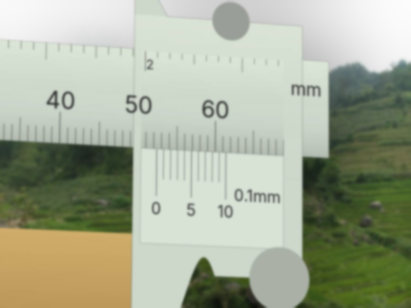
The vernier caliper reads 52.4 mm
